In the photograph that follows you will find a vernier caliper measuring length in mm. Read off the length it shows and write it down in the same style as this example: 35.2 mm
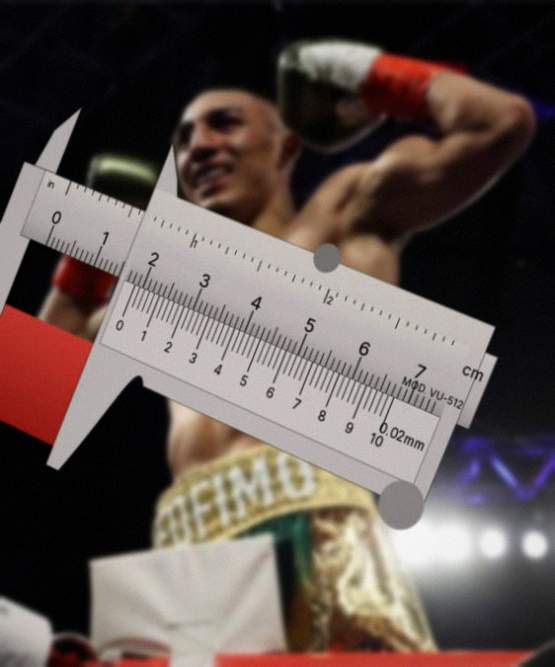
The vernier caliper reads 18.5 mm
